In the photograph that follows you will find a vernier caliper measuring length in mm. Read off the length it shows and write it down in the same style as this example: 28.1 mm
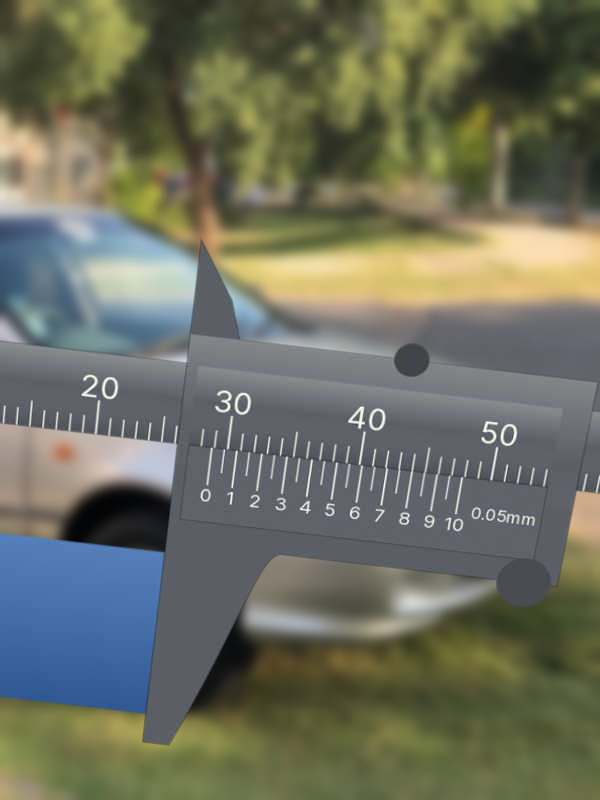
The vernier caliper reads 28.8 mm
